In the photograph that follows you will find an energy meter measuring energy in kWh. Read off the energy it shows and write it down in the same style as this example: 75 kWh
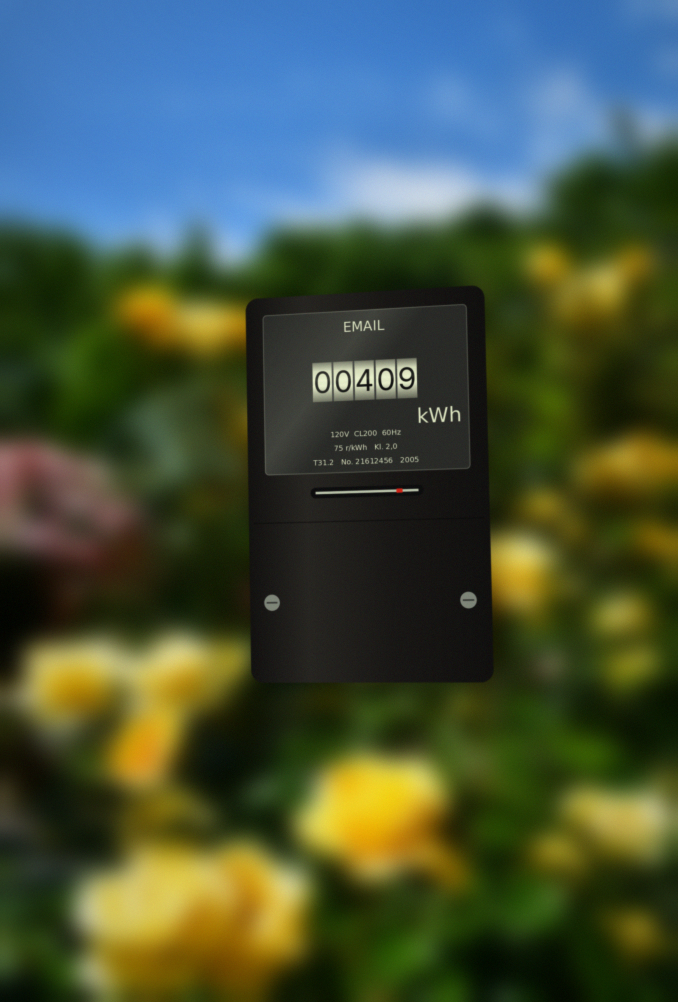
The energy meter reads 409 kWh
